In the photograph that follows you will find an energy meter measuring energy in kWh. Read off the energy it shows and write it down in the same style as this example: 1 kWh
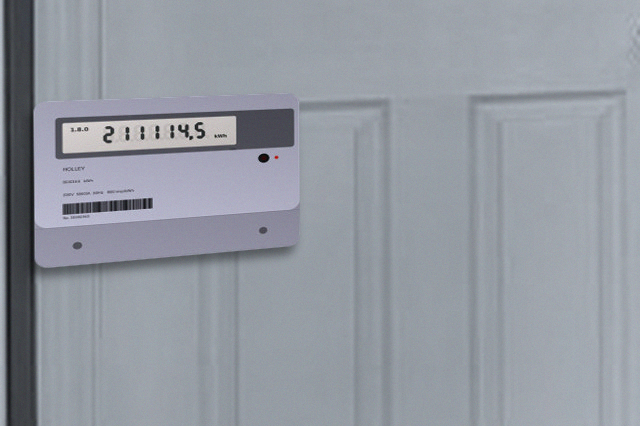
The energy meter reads 211114.5 kWh
